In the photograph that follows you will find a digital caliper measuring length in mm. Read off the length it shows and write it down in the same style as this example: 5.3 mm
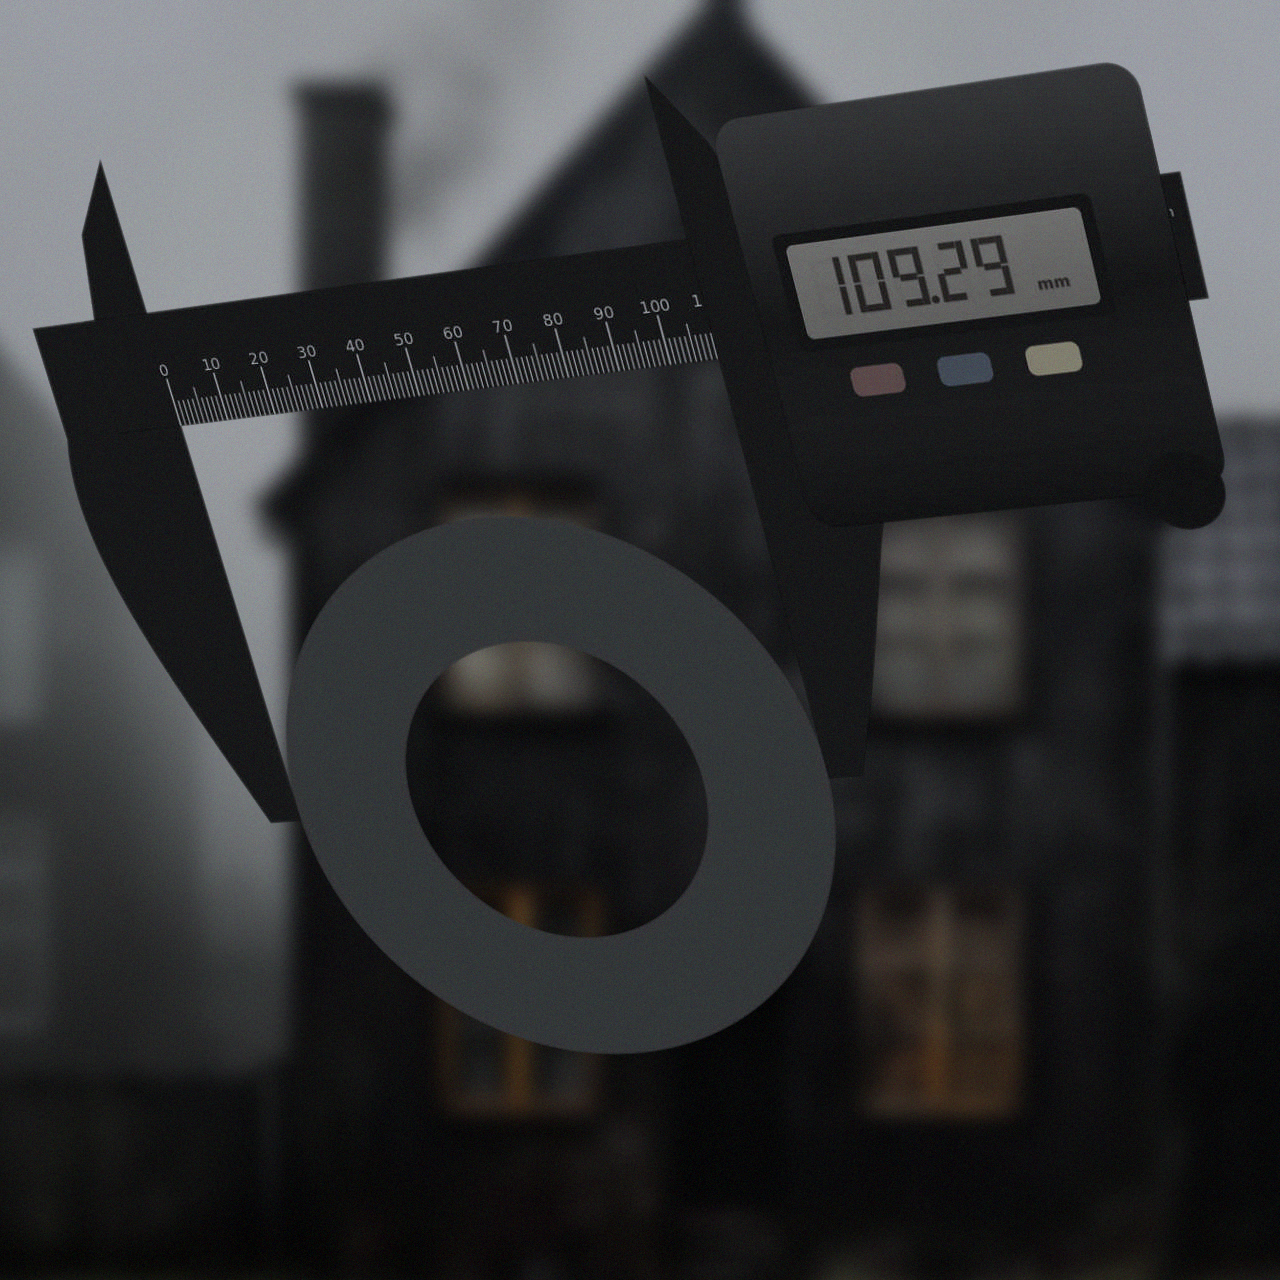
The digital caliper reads 109.29 mm
